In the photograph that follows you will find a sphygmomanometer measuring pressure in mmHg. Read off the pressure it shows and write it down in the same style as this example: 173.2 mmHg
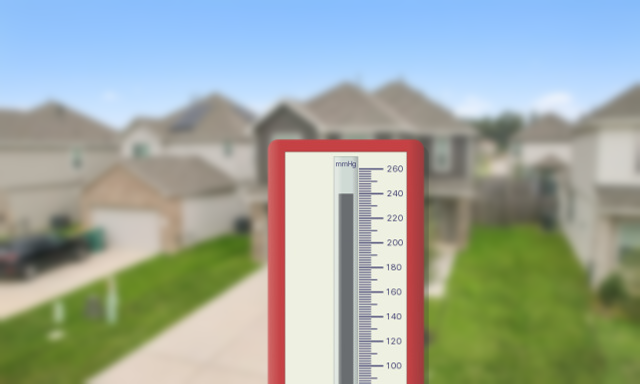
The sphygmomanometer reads 240 mmHg
